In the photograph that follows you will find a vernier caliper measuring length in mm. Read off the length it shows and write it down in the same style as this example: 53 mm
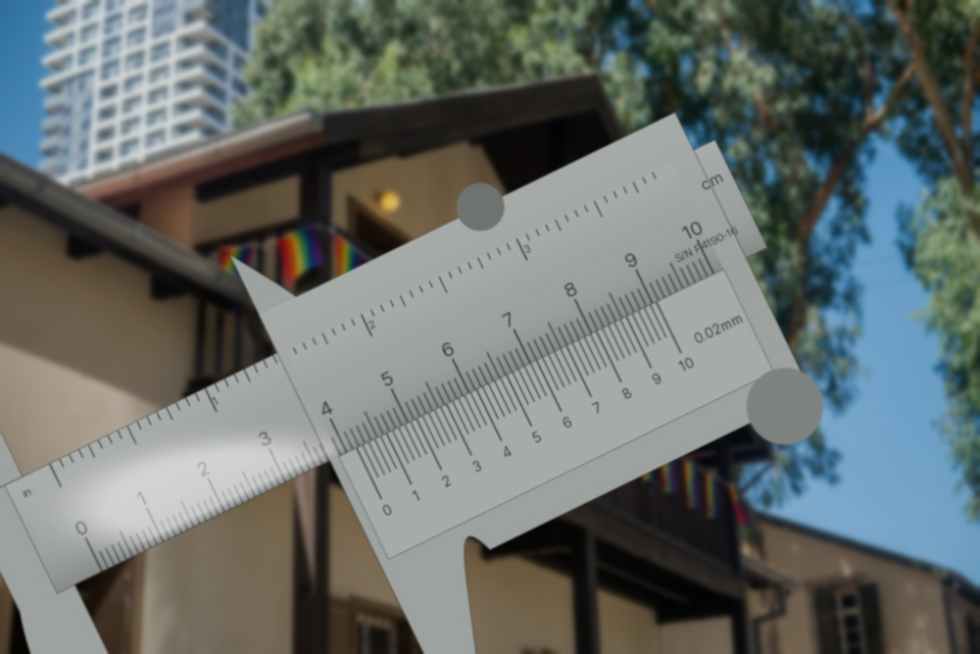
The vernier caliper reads 41.6 mm
